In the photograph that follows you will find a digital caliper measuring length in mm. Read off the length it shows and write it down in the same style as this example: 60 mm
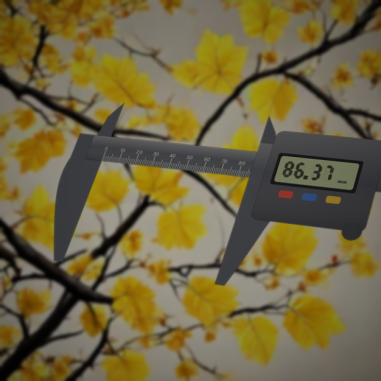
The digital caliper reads 86.37 mm
